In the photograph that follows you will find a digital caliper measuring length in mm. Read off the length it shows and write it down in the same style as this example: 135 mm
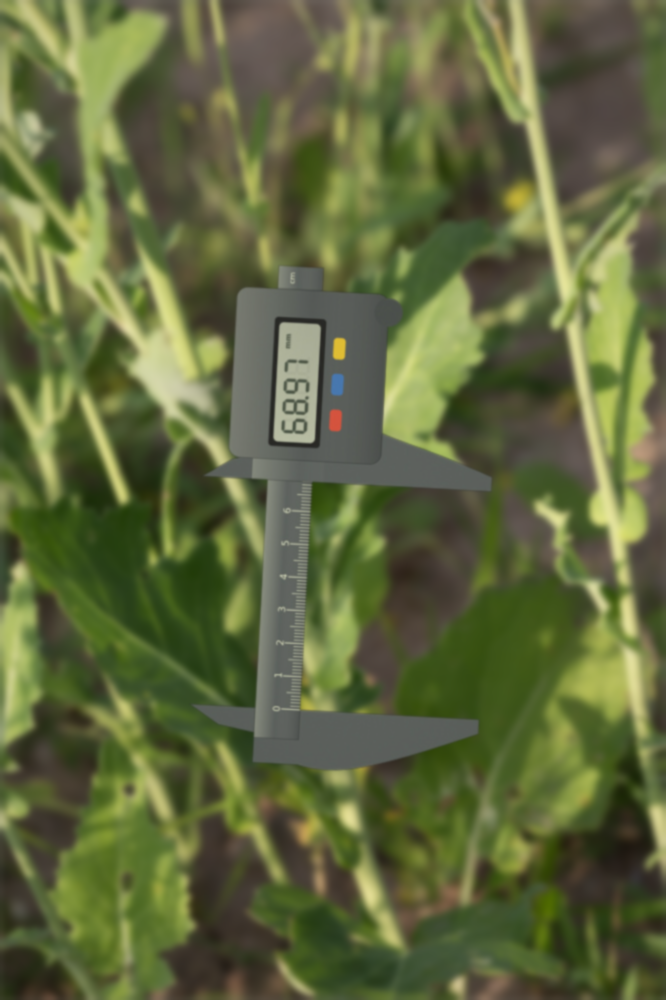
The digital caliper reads 68.97 mm
